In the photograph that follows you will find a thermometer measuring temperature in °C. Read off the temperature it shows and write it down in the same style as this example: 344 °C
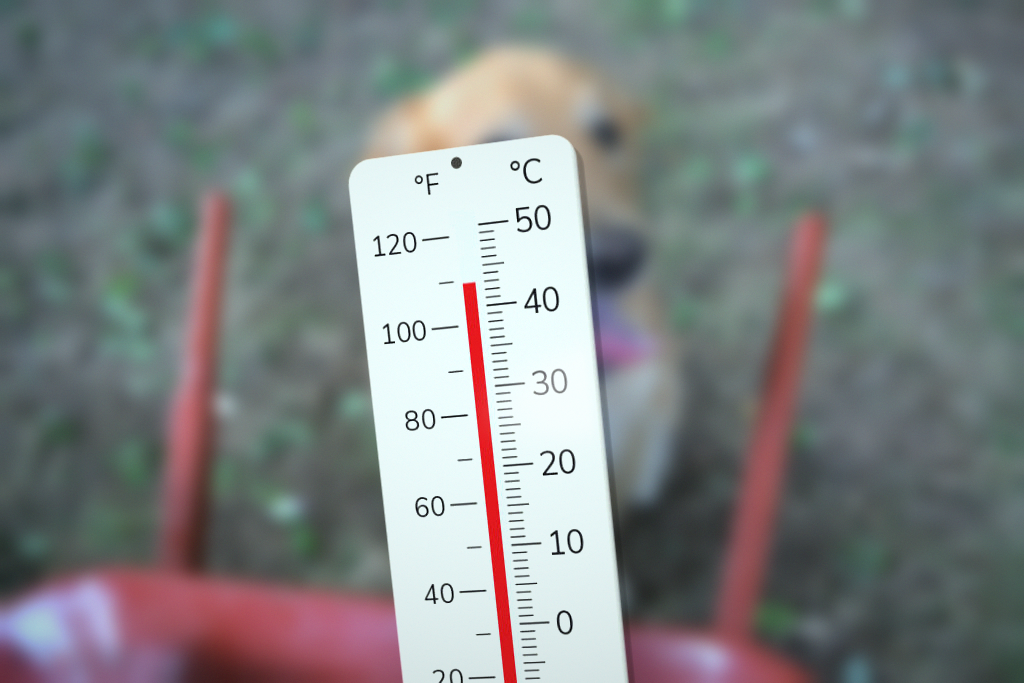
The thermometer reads 43 °C
